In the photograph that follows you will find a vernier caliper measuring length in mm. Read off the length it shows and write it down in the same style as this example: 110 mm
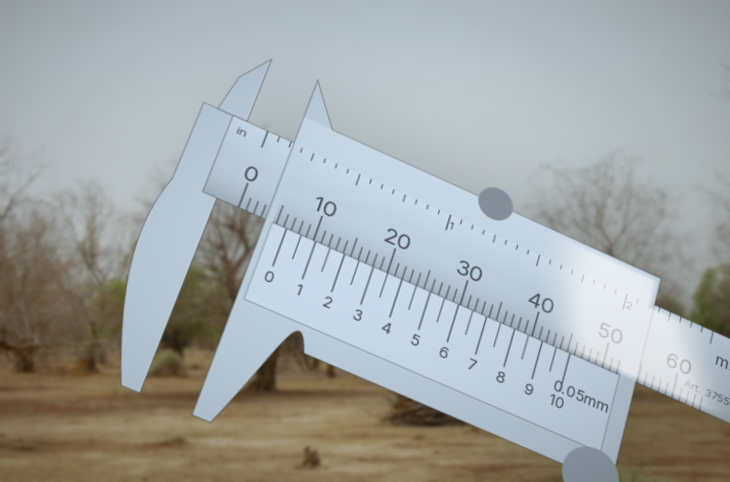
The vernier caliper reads 6.4 mm
